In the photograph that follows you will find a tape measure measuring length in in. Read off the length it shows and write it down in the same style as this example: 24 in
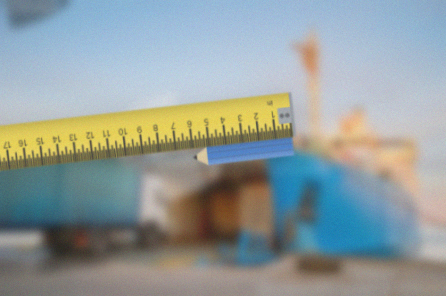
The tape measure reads 6 in
